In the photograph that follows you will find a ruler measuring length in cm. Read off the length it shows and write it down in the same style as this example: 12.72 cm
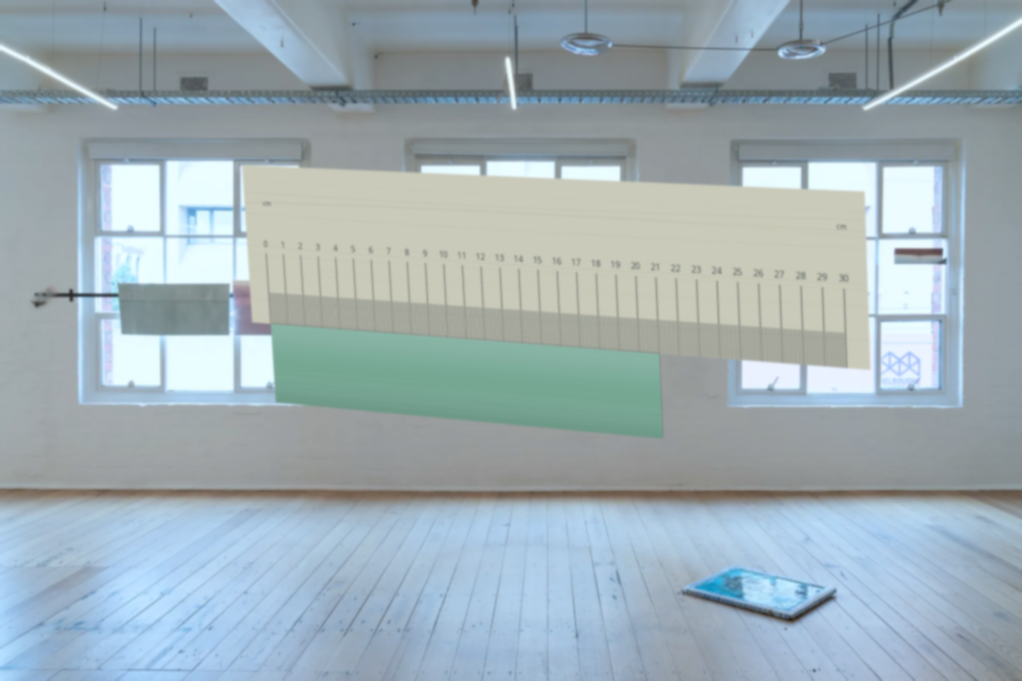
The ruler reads 21 cm
